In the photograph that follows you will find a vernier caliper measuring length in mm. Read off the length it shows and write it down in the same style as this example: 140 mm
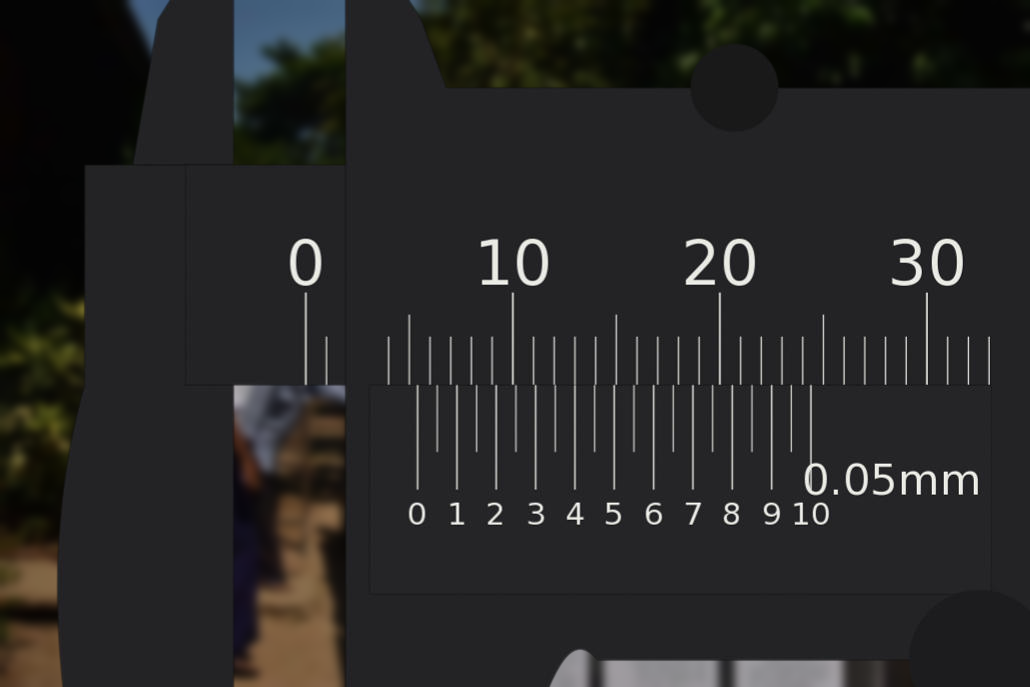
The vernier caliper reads 5.4 mm
